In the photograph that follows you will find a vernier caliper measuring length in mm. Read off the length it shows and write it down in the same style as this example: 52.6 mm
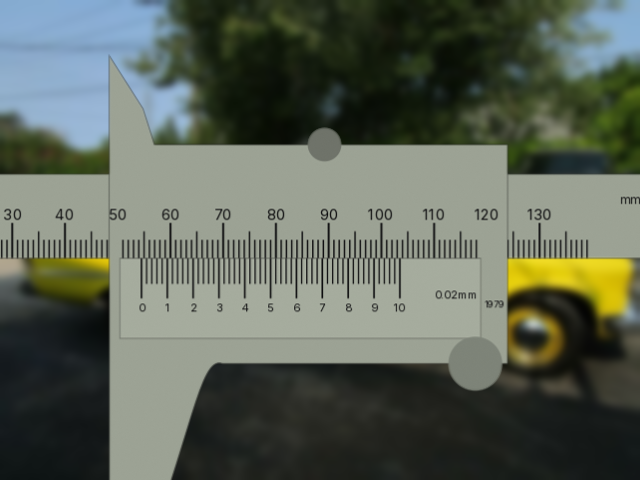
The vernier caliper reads 54.5 mm
